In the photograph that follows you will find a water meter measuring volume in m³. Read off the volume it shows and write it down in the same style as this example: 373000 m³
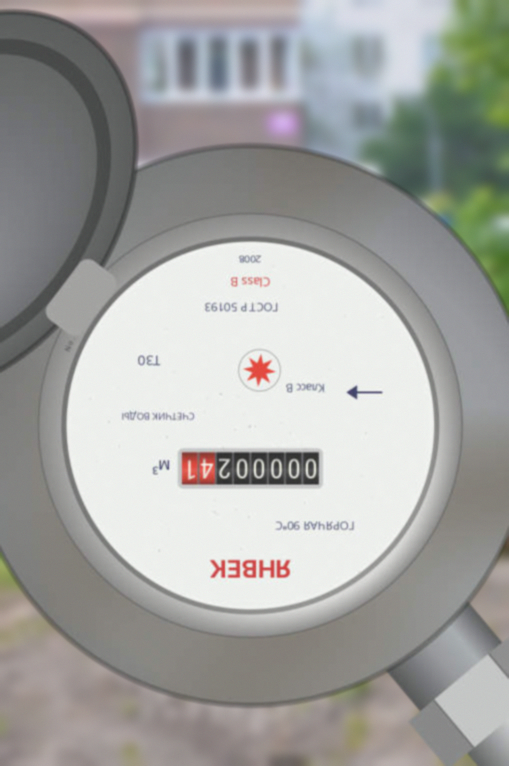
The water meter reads 2.41 m³
